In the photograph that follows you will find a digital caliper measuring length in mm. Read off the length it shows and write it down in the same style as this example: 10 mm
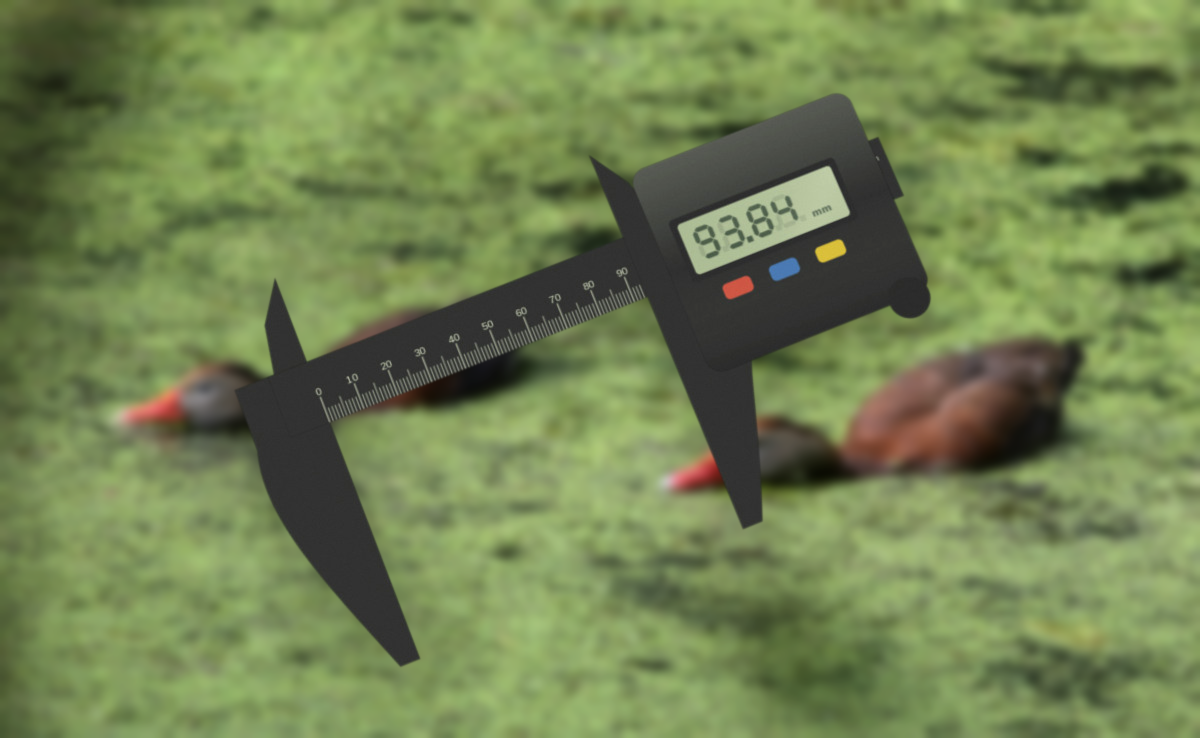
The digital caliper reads 93.84 mm
